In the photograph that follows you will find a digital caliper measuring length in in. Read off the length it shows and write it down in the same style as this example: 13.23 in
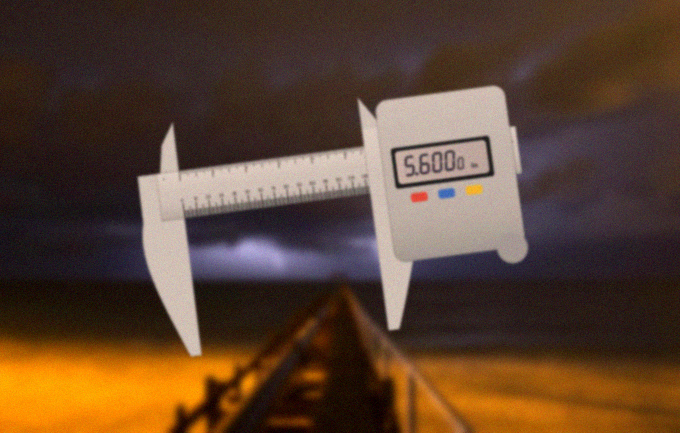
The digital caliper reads 5.6000 in
